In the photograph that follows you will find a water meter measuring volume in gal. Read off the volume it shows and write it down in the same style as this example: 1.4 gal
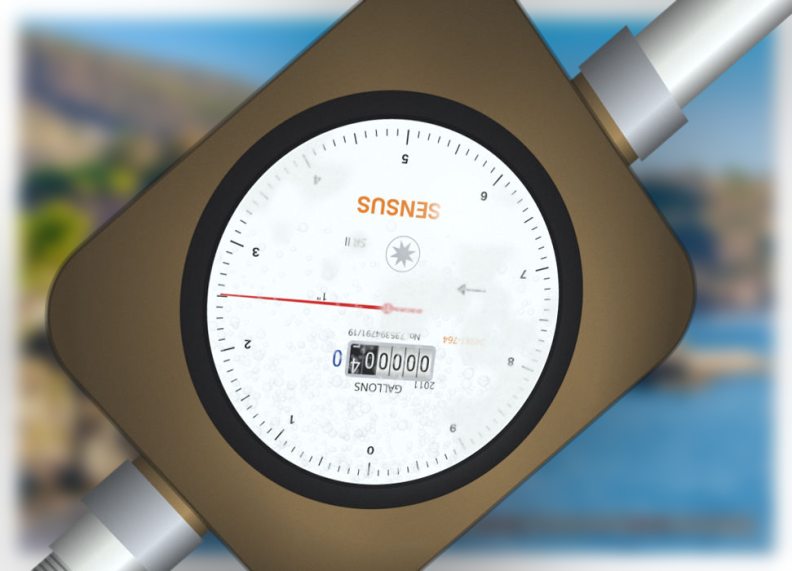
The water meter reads 42.5 gal
